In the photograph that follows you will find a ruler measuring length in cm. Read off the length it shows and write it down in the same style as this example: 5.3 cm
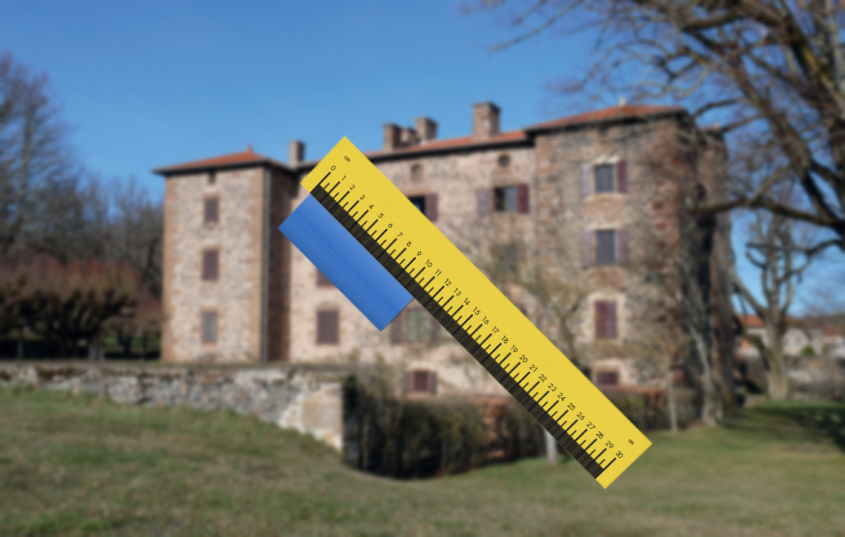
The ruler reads 11 cm
